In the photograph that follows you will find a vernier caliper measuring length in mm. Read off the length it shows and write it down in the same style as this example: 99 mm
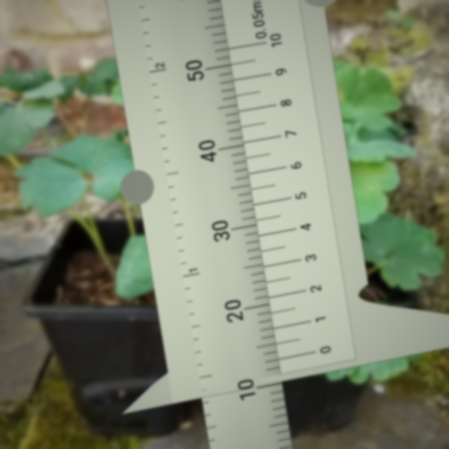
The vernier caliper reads 13.0 mm
